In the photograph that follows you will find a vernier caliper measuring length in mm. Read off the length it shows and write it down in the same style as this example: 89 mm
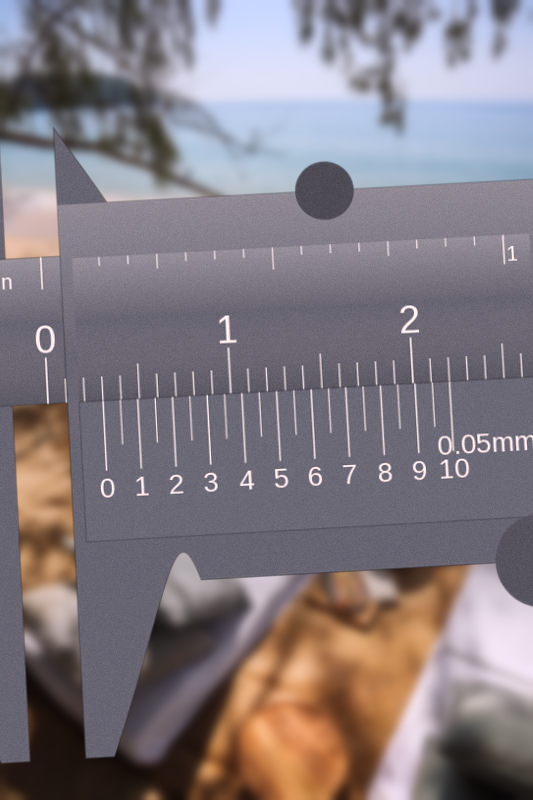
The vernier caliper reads 3.0 mm
